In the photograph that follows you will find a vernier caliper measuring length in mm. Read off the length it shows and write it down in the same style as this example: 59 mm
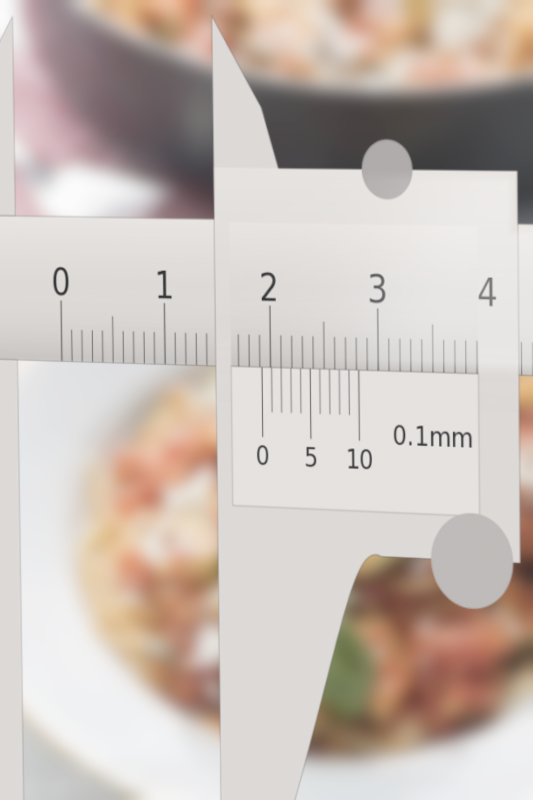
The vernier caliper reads 19.2 mm
